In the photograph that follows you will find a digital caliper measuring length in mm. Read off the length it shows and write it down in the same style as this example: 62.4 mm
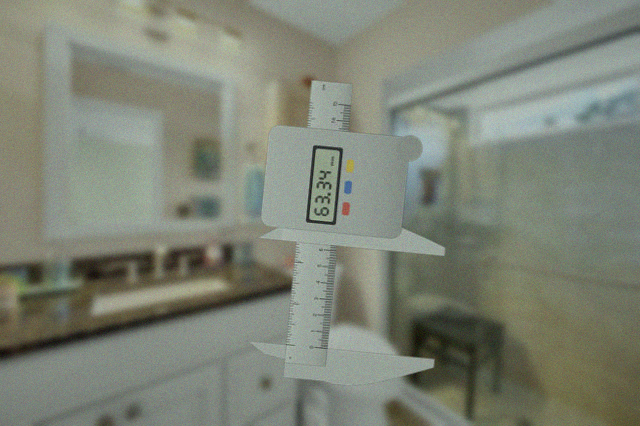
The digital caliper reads 63.34 mm
